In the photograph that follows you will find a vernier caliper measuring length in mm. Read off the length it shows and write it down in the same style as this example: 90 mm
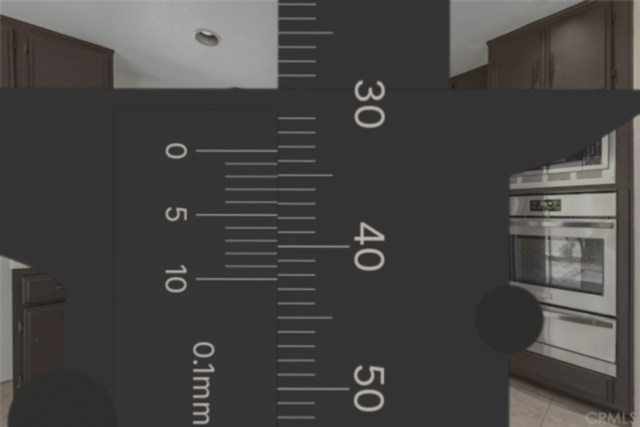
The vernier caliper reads 33.3 mm
